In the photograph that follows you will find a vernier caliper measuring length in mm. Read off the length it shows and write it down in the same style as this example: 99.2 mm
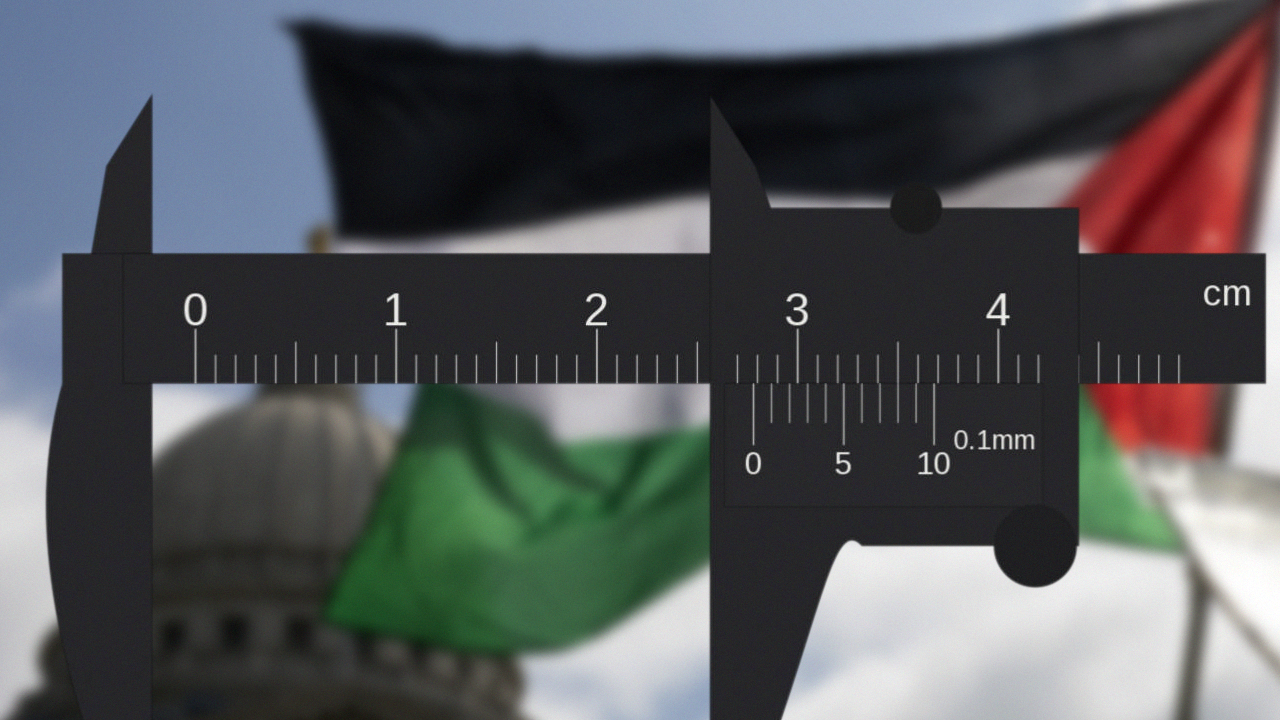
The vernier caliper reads 27.8 mm
